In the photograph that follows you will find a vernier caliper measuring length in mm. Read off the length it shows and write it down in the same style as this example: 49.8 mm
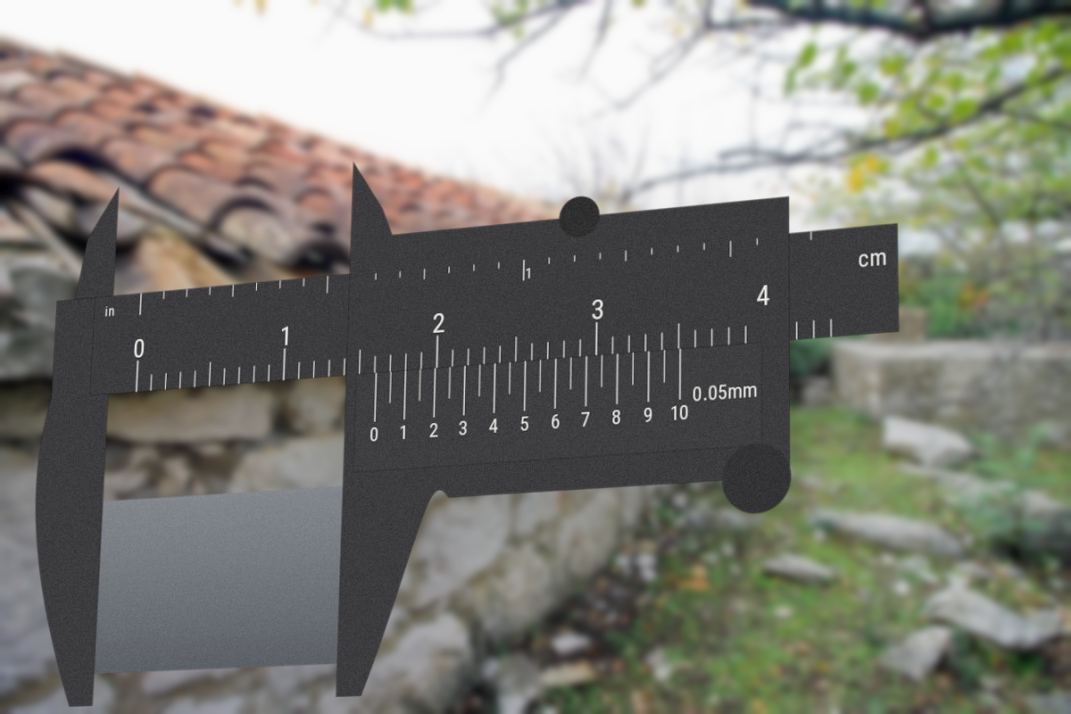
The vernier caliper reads 16.1 mm
